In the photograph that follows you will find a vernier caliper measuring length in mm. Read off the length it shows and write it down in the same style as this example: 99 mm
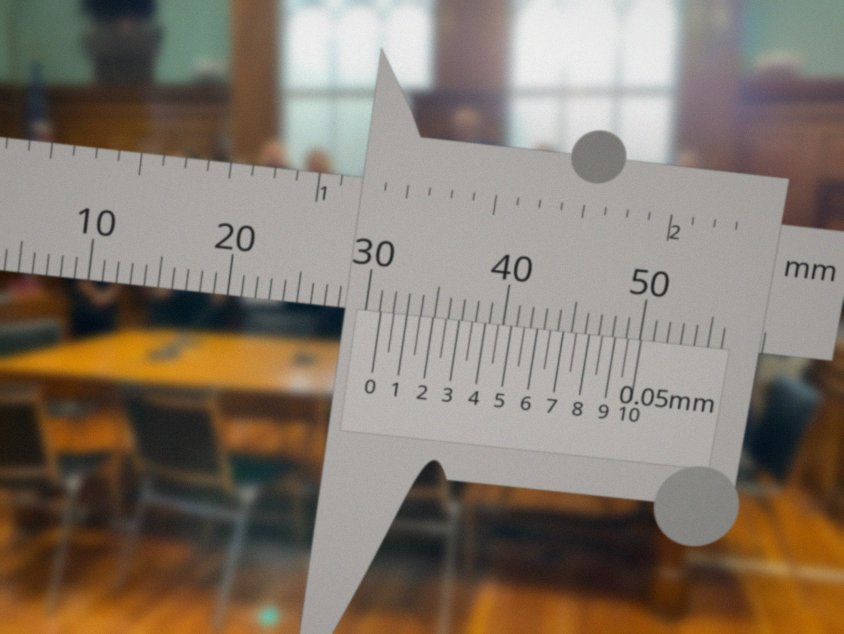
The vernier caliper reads 31.1 mm
